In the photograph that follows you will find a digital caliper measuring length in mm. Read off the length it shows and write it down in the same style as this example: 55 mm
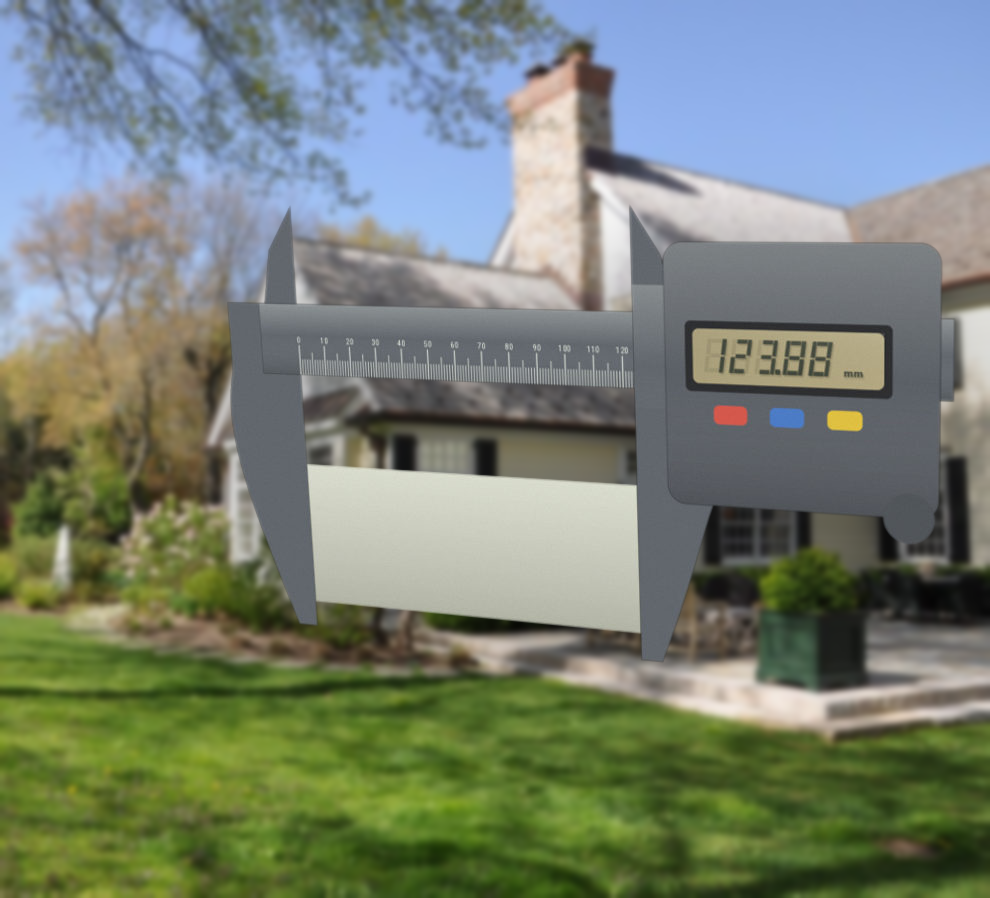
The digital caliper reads 123.88 mm
